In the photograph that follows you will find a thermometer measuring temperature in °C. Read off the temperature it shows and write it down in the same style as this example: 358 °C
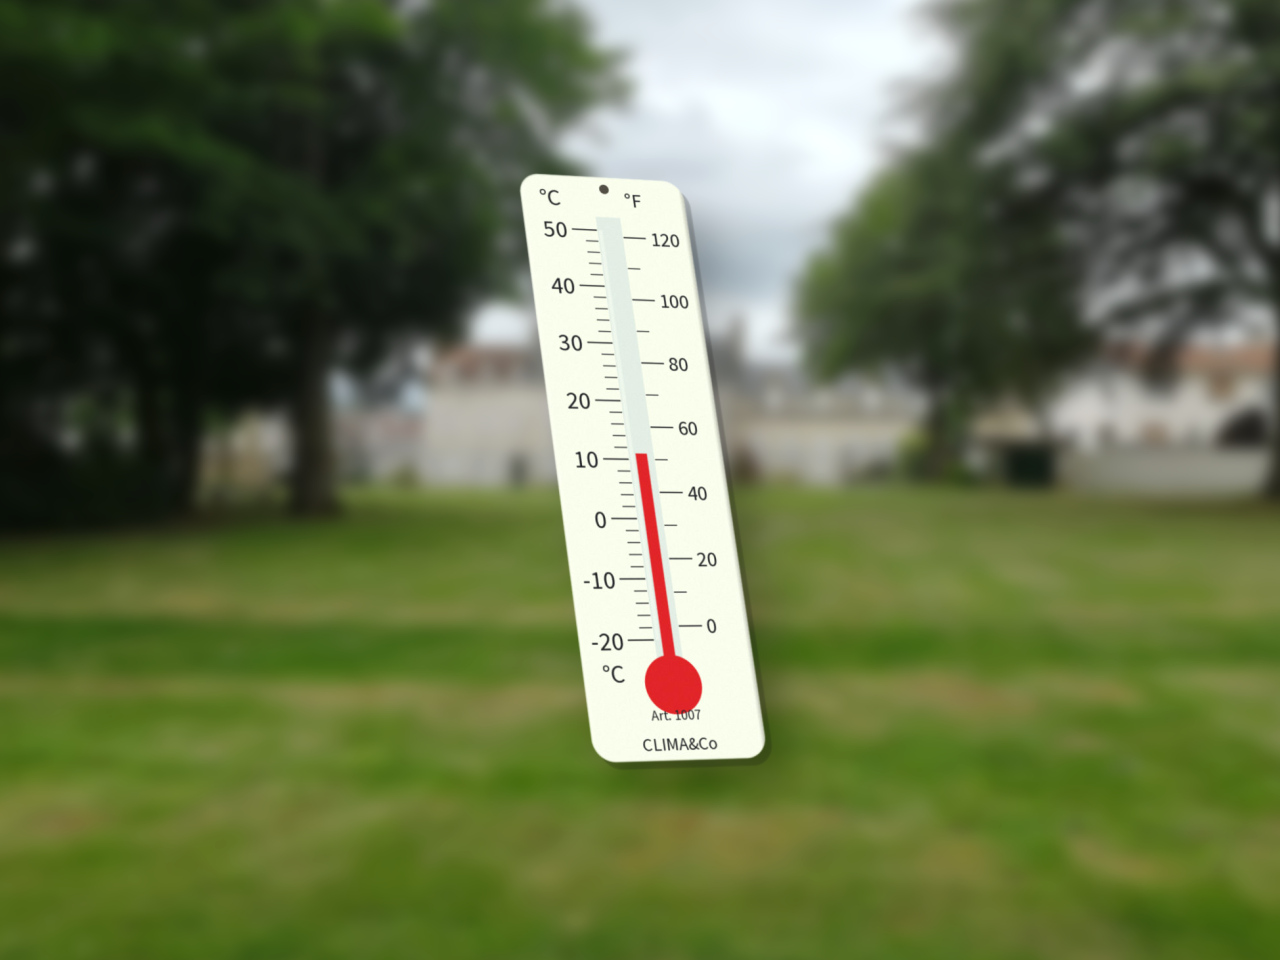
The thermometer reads 11 °C
